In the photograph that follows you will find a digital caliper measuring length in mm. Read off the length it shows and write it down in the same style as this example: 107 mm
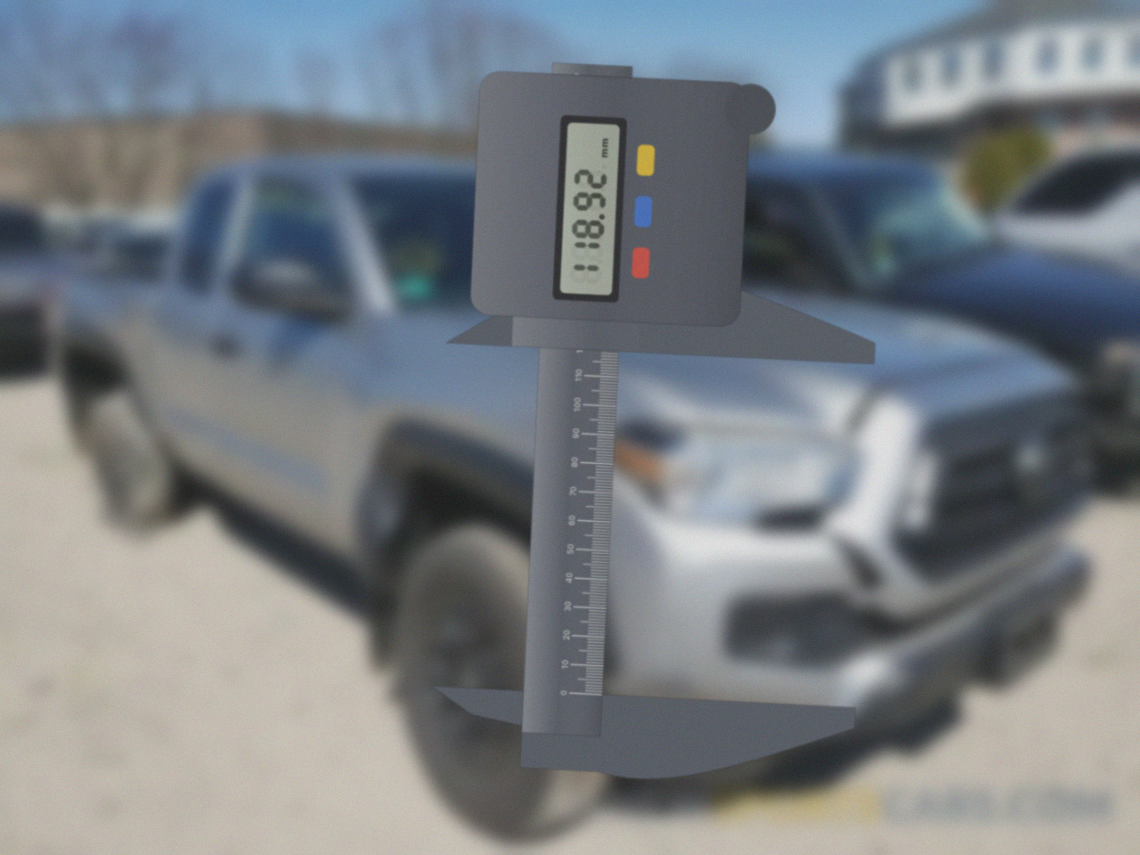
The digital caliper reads 118.92 mm
